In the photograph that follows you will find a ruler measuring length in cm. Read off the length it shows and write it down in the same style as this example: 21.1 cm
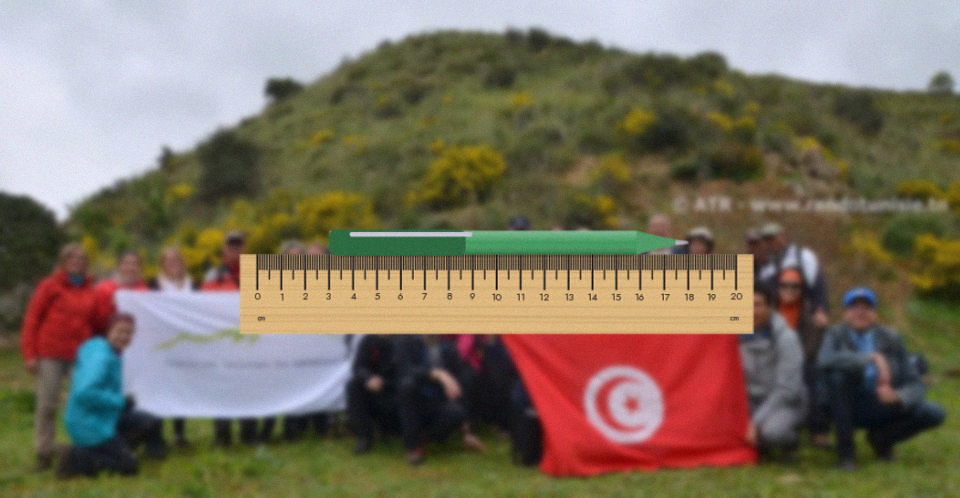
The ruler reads 15 cm
